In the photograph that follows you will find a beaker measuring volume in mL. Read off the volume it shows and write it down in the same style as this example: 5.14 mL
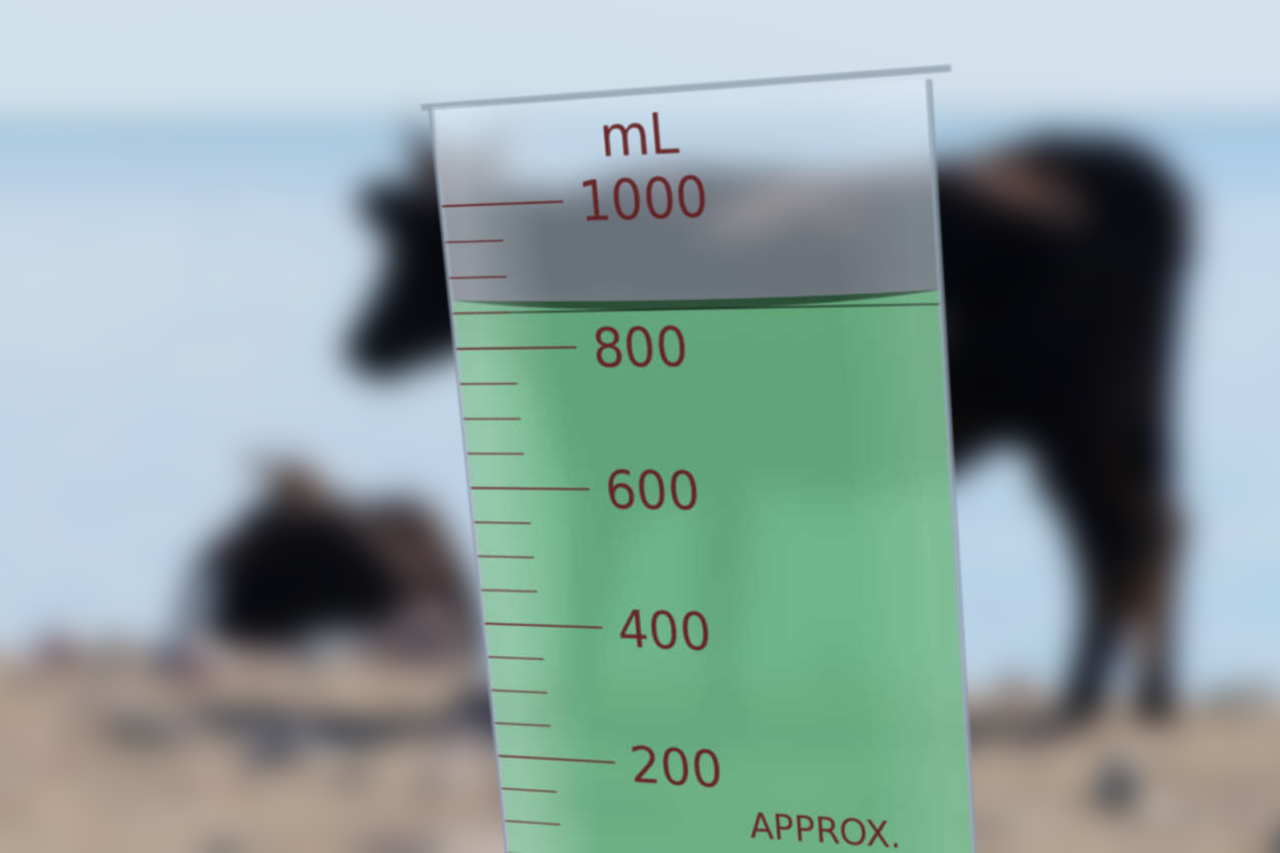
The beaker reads 850 mL
